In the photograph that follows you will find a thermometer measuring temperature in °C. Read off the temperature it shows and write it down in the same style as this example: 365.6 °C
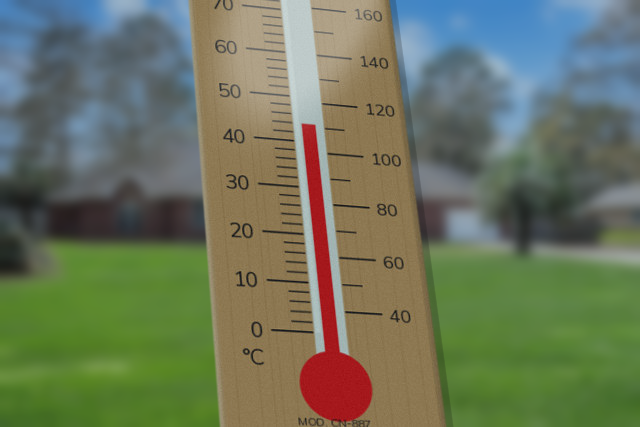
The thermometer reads 44 °C
